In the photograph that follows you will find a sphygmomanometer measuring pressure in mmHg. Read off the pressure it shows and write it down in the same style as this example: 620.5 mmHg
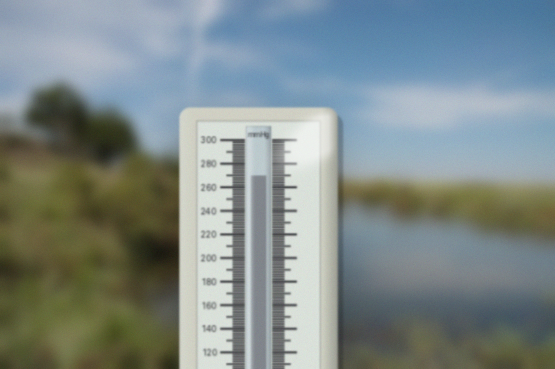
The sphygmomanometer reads 270 mmHg
